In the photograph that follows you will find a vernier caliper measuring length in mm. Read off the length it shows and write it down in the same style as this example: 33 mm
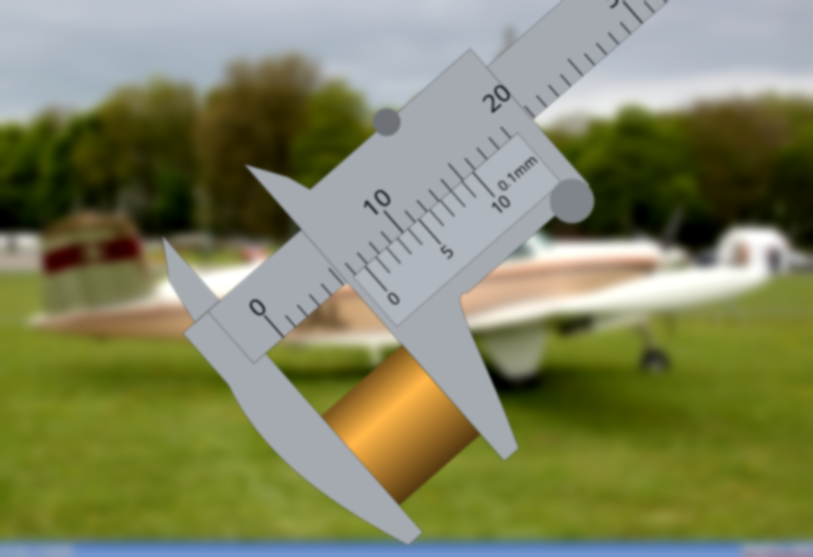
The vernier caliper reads 6.8 mm
